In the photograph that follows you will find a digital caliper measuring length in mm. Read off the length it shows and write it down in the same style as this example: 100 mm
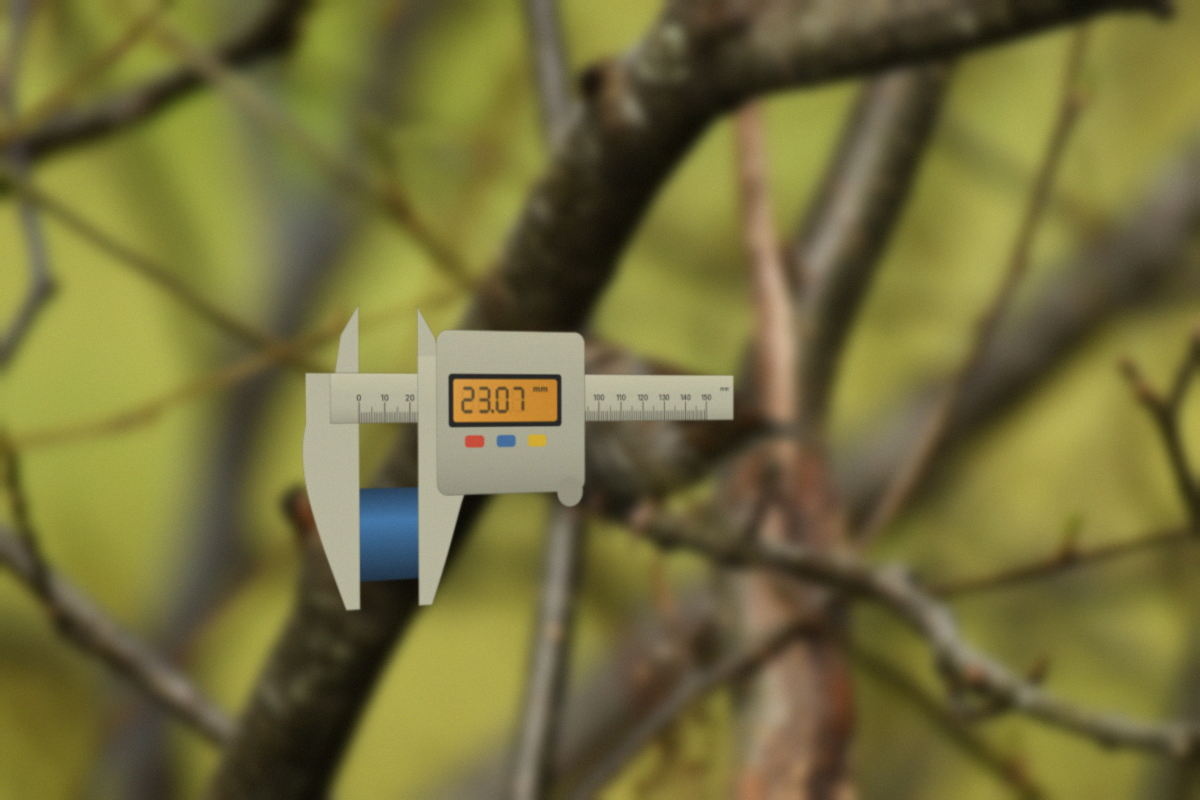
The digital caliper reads 23.07 mm
